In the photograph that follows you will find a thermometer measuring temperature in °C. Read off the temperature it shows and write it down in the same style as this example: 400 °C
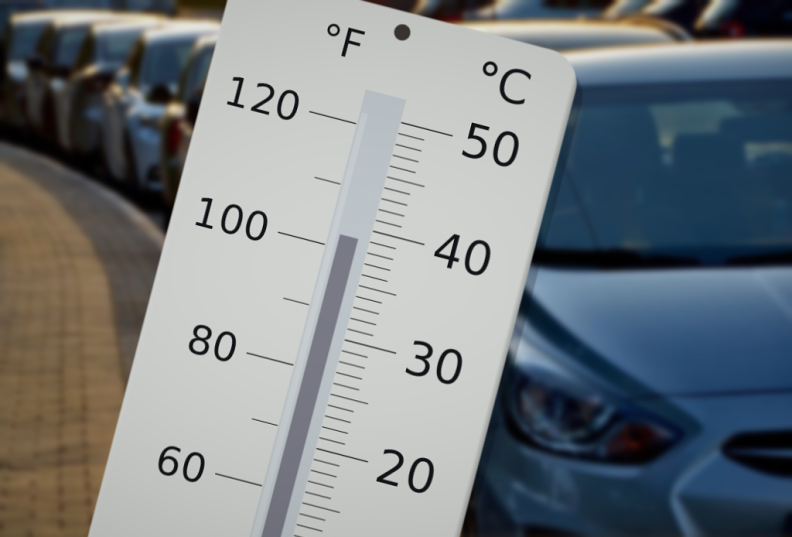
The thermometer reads 39 °C
